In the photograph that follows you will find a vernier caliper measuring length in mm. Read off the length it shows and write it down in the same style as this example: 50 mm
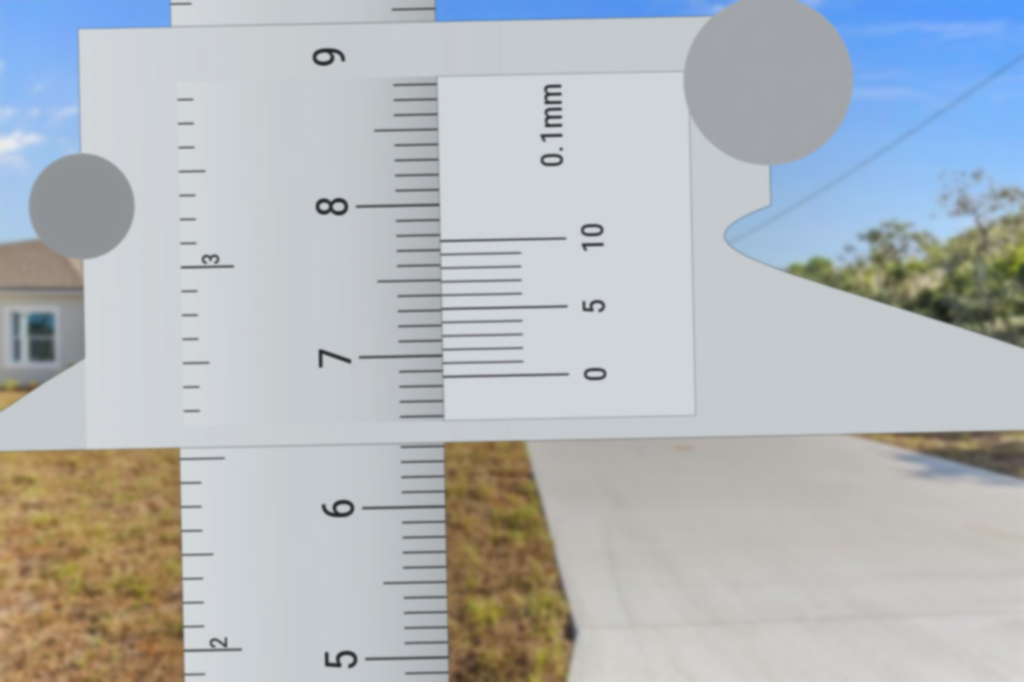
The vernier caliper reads 68.6 mm
